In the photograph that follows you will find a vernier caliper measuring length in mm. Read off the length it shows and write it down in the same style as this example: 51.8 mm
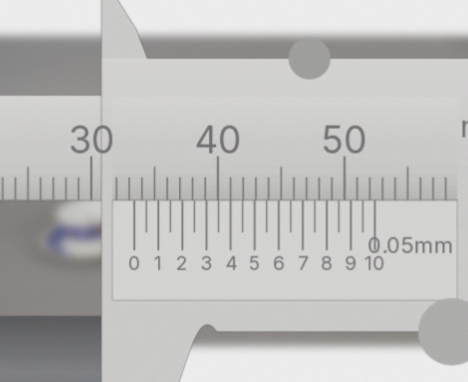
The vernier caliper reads 33.4 mm
